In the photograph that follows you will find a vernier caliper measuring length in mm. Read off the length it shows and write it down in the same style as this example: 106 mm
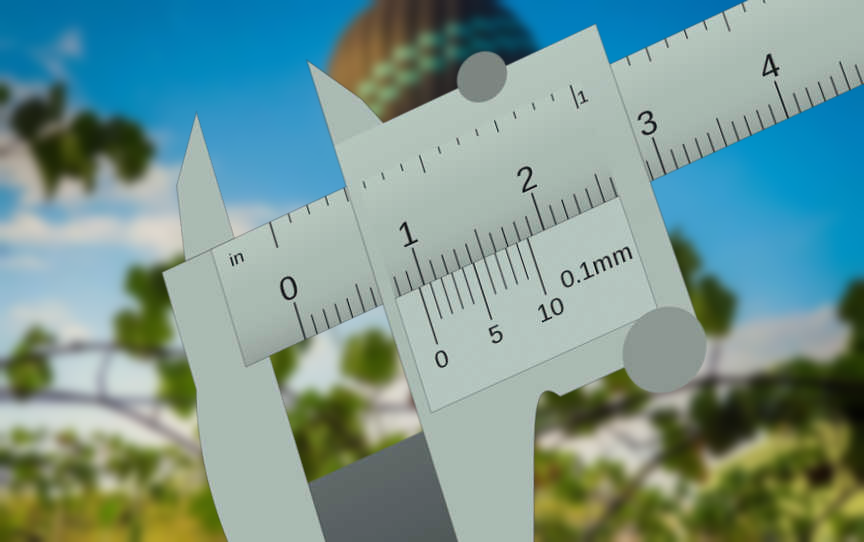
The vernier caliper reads 9.6 mm
